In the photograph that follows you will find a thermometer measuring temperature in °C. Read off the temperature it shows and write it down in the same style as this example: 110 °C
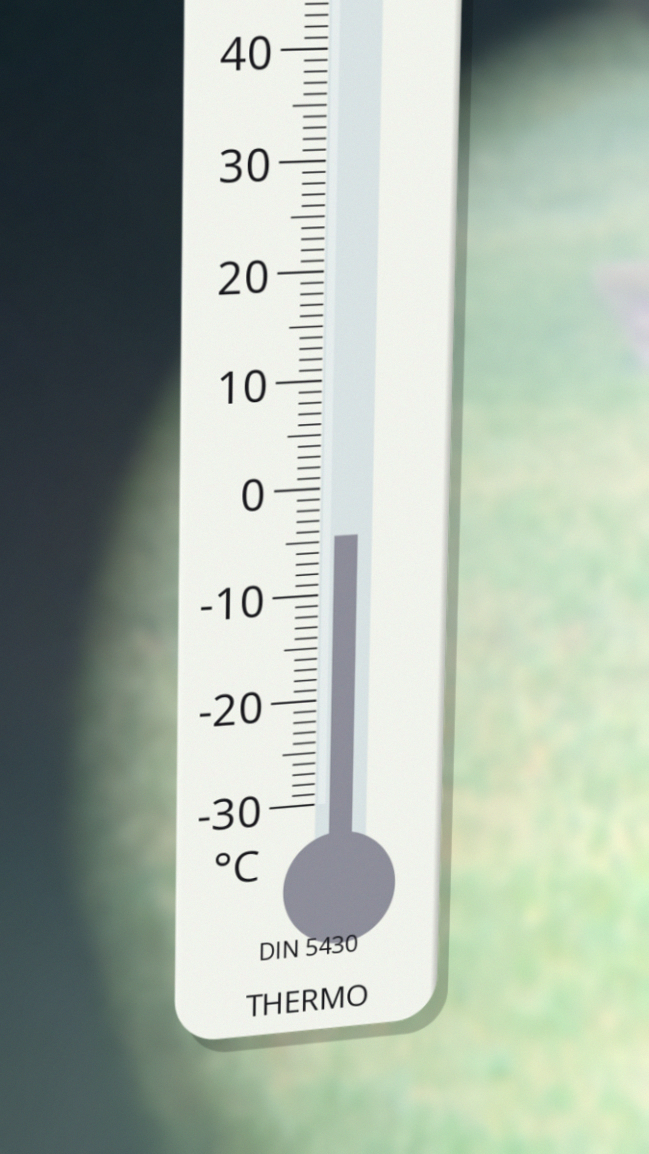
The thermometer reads -4.5 °C
